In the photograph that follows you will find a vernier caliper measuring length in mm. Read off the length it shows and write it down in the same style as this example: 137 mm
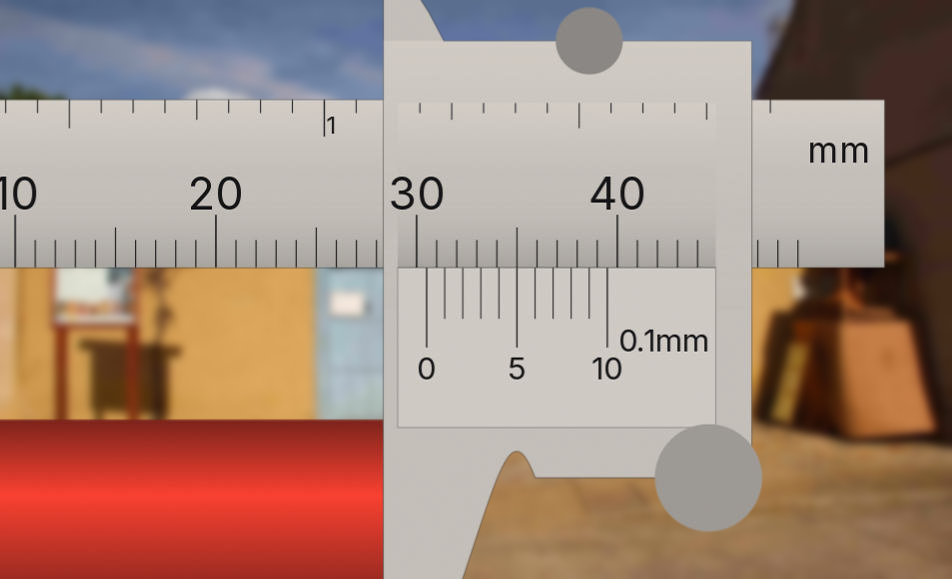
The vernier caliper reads 30.5 mm
